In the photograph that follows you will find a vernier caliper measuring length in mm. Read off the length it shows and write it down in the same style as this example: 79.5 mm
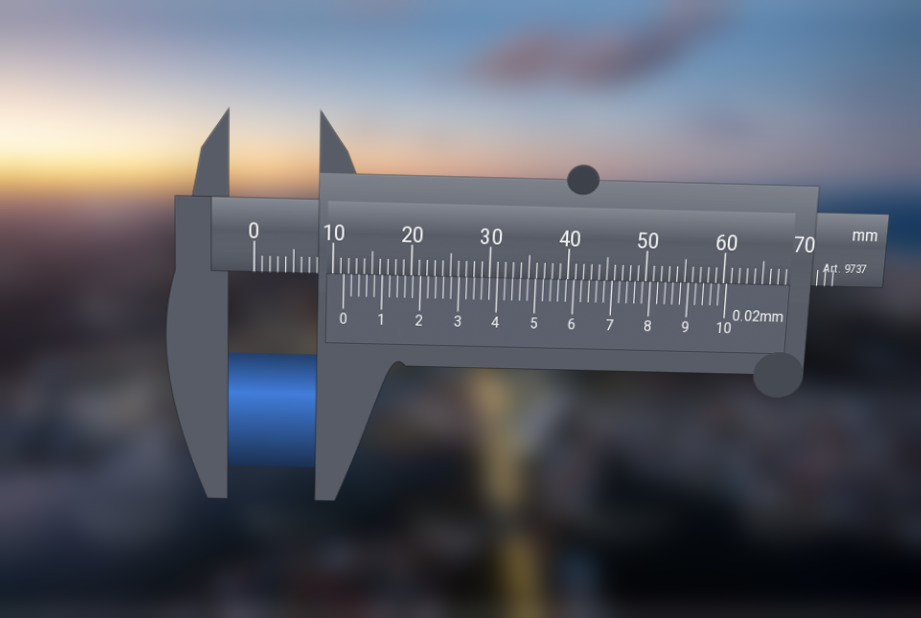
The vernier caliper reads 11.4 mm
